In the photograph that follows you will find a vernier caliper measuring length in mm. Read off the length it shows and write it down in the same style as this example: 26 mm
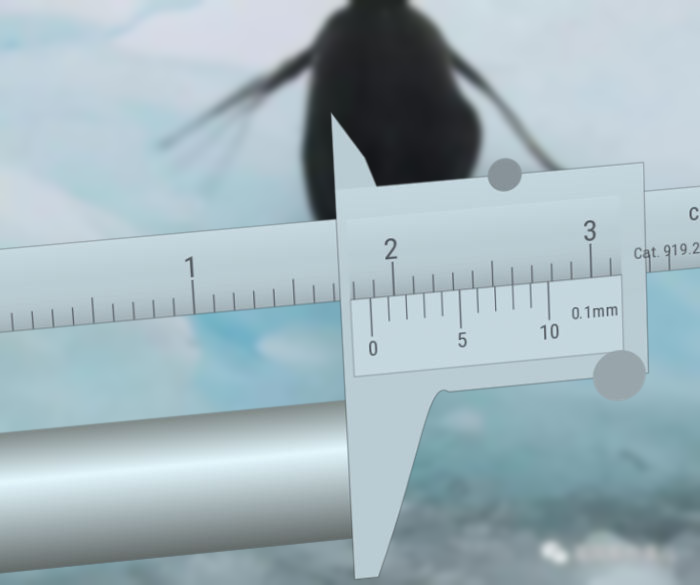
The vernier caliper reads 18.8 mm
